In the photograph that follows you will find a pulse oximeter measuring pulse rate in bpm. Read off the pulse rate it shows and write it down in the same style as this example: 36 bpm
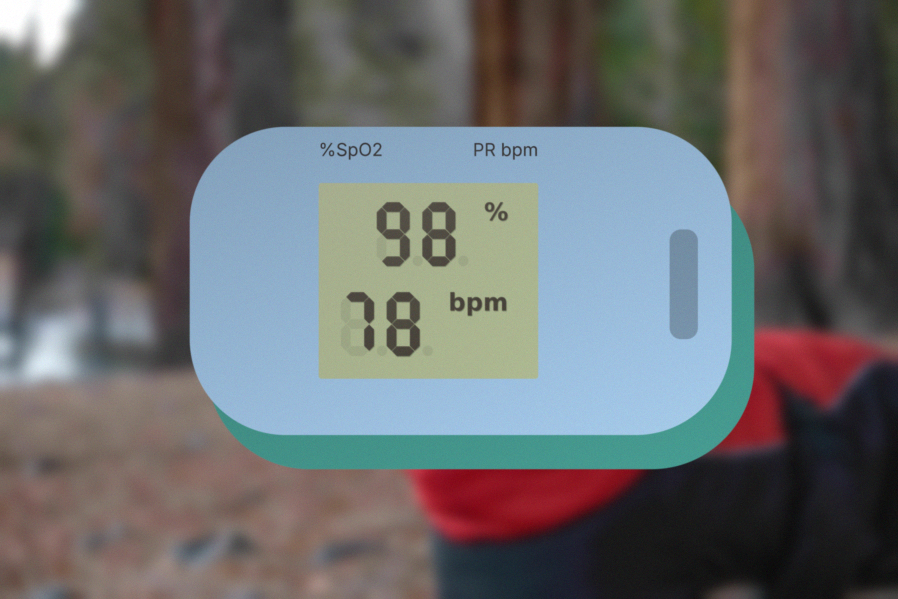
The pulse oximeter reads 78 bpm
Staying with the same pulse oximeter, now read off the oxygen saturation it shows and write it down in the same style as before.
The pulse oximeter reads 98 %
